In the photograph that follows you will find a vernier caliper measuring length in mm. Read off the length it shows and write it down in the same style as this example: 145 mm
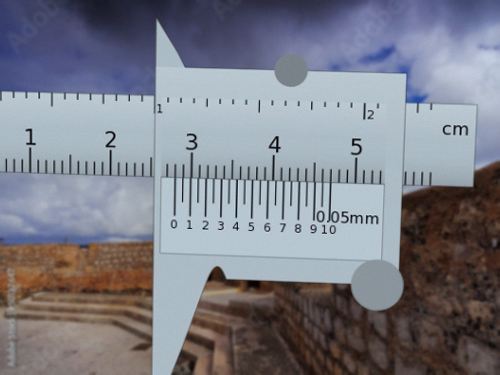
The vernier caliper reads 28.0 mm
